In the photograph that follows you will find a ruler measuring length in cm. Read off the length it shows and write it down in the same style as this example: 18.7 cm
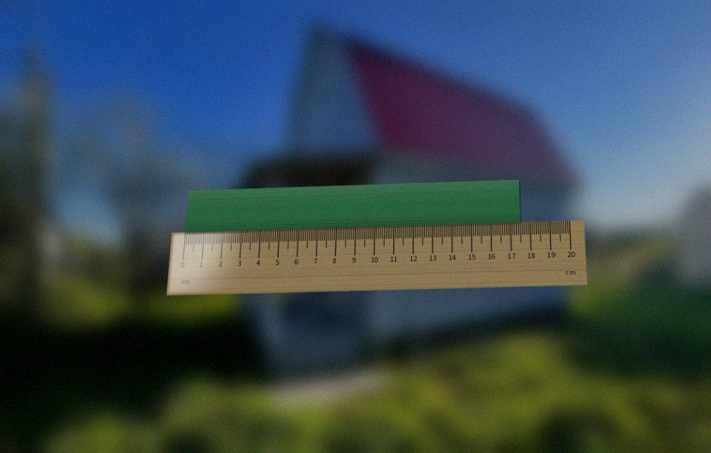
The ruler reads 17.5 cm
